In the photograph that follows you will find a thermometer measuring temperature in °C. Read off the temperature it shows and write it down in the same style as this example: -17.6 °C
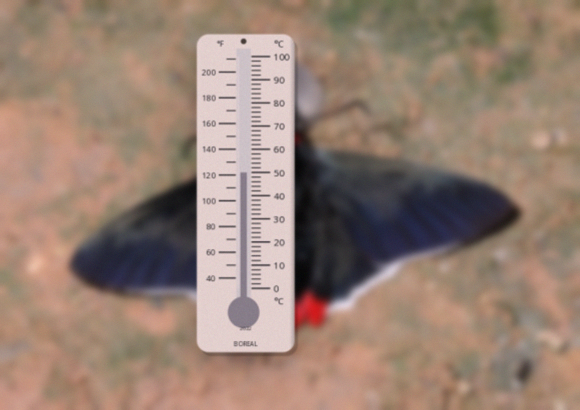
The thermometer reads 50 °C
